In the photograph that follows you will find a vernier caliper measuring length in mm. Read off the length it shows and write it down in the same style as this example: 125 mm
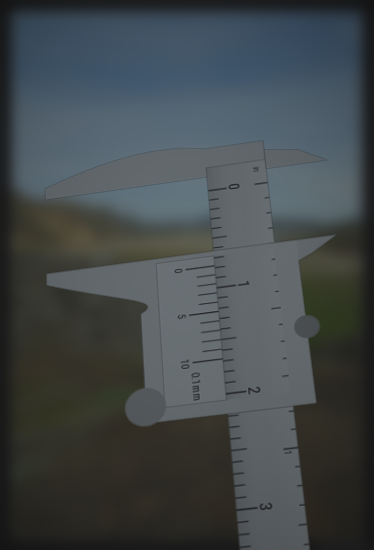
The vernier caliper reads 7.8 mm
